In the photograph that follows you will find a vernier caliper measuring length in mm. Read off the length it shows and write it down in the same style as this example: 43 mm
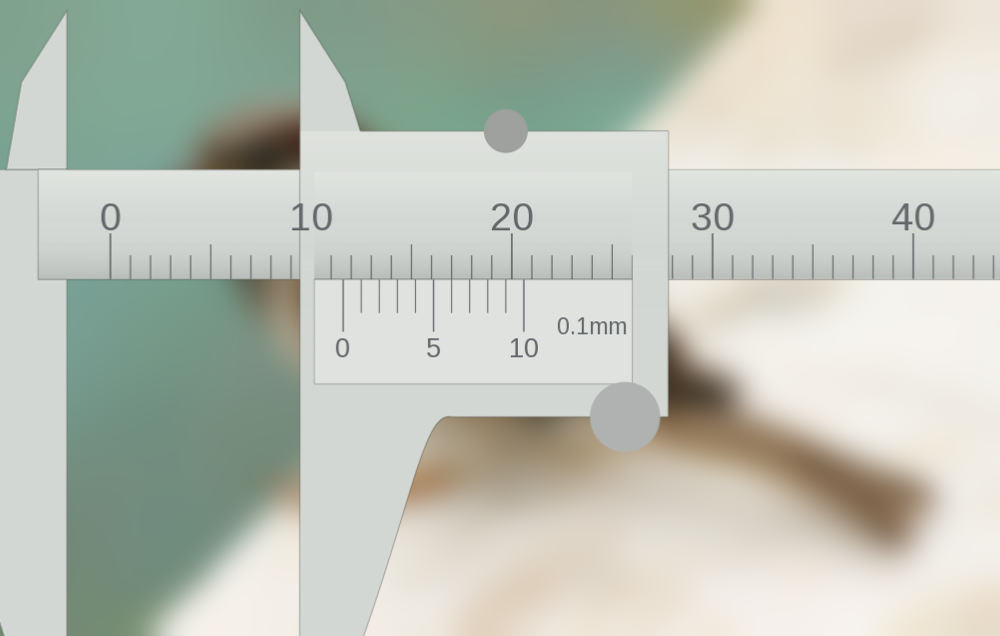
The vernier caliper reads 11.6 mm
